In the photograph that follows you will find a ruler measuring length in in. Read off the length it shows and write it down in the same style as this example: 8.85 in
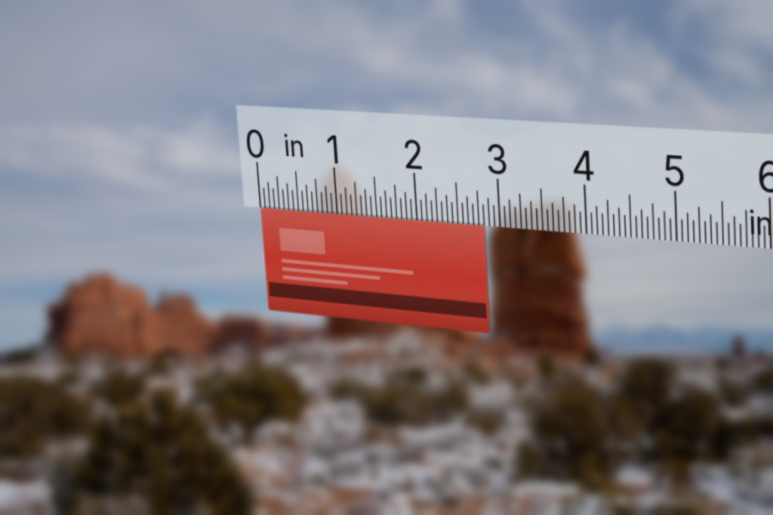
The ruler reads 2.8125 in
